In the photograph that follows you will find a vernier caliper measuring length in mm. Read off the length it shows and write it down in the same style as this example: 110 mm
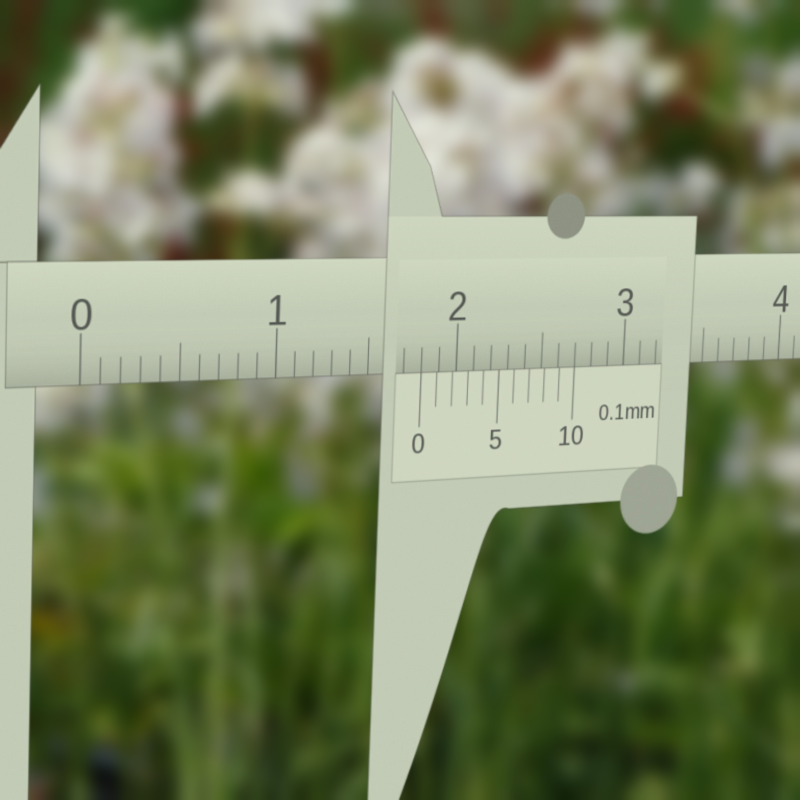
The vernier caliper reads 18.0 mm
